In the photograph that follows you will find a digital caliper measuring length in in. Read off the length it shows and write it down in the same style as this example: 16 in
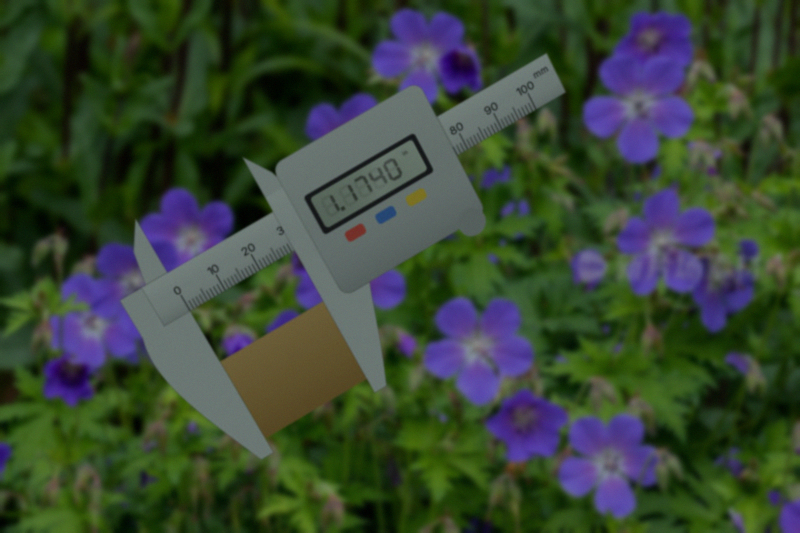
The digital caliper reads 1.1740 in
